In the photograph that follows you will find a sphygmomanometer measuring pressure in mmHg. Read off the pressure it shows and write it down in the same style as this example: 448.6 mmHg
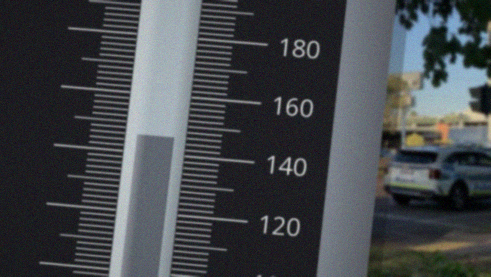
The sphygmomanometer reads 146 mmHg
